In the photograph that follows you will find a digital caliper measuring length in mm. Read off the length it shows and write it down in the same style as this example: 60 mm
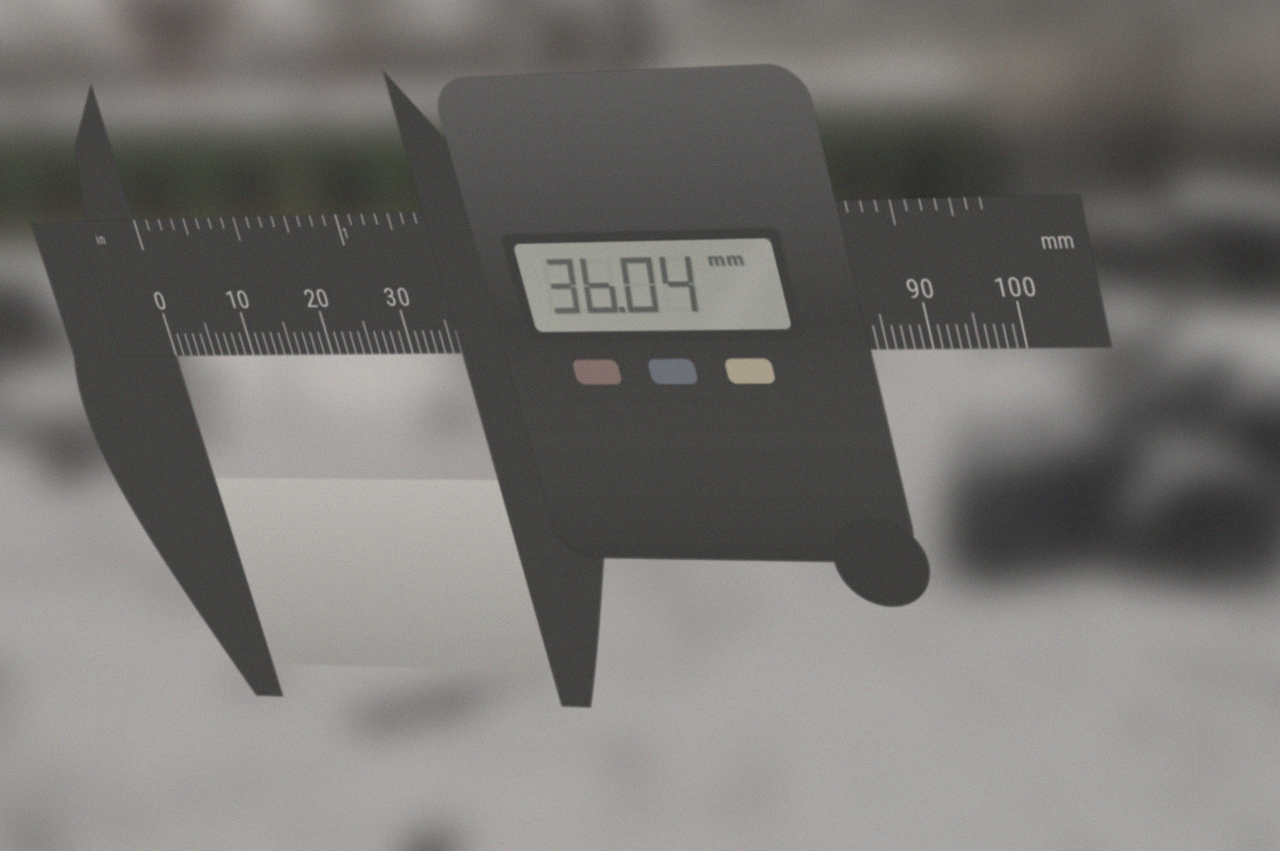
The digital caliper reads 36.04 mm
